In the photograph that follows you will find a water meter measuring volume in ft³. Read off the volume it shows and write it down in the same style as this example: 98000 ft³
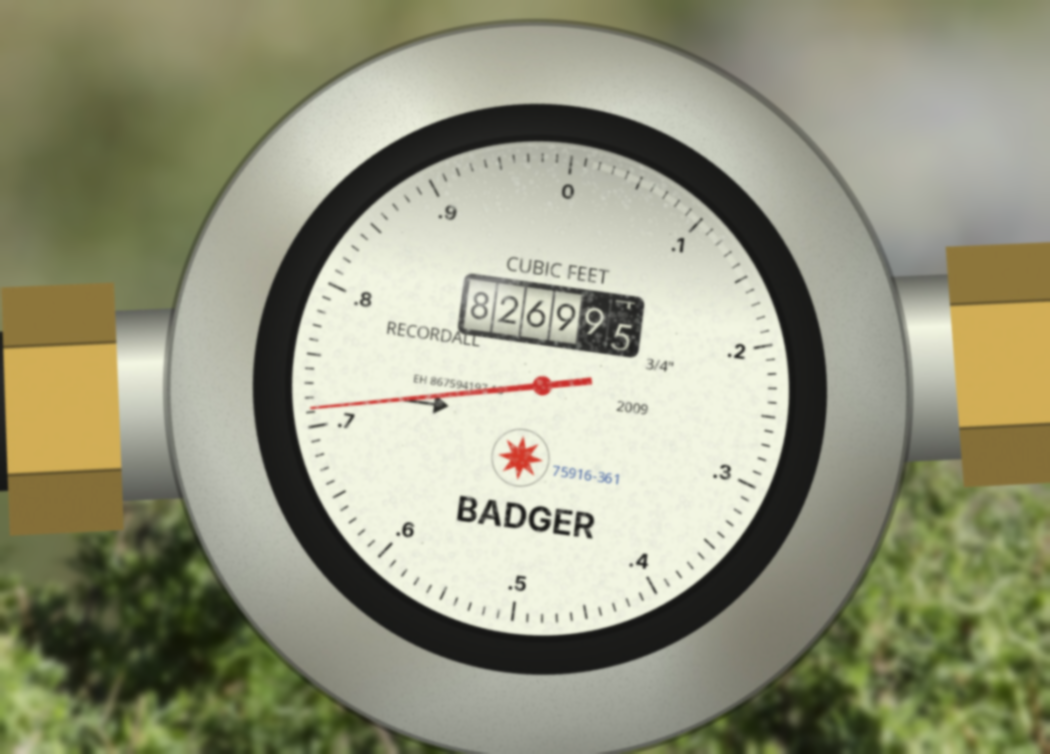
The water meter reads 826994.71 ft³
